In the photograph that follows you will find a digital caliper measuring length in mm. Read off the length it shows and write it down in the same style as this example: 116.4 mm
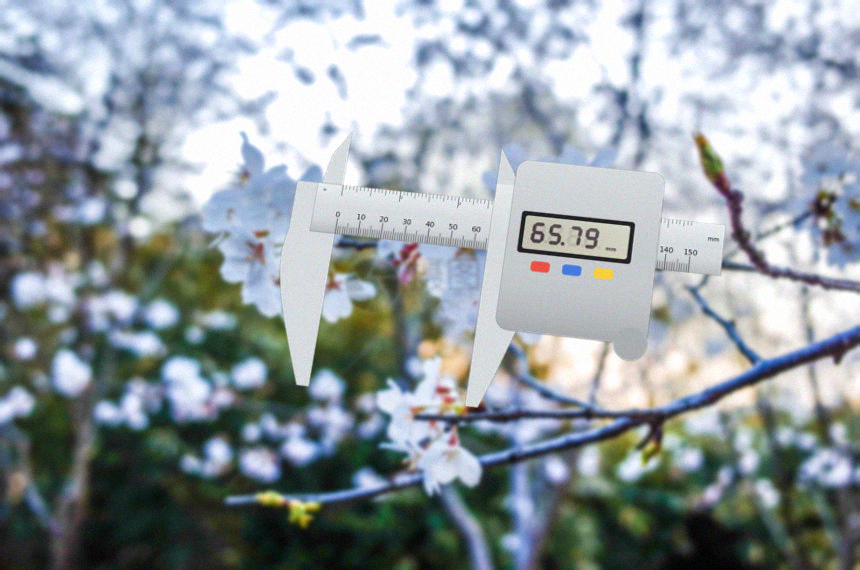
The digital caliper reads 65.79 mm
